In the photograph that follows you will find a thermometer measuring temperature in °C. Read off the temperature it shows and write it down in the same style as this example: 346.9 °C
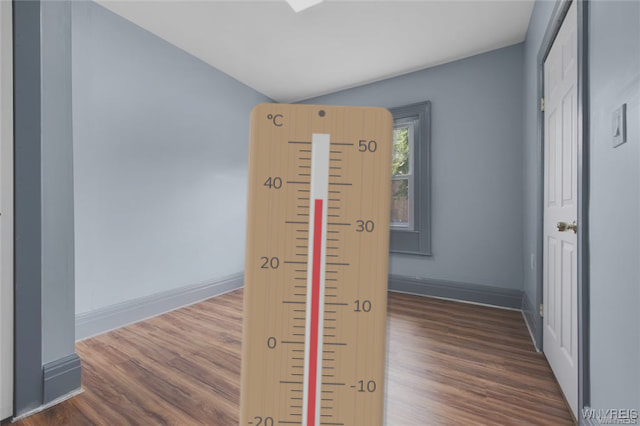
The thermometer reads 36 °C
